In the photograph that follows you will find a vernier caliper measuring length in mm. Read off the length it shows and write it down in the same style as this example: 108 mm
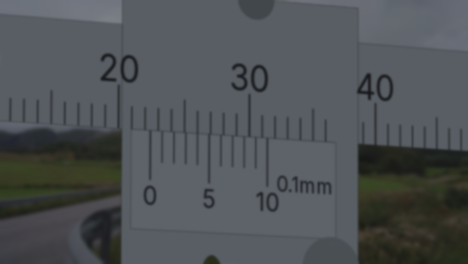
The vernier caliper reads 22.4 mm
